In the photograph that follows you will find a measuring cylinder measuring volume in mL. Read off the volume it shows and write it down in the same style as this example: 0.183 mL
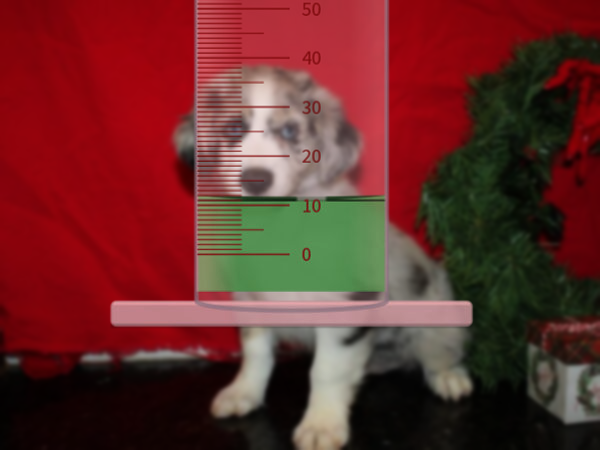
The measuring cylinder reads 11 mL
